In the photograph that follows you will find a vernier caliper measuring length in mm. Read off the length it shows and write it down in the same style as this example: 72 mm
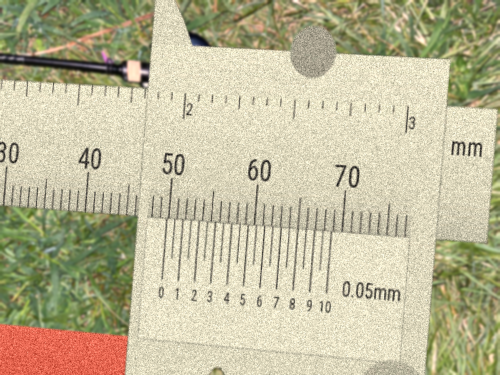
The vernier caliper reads 49.8 mm
